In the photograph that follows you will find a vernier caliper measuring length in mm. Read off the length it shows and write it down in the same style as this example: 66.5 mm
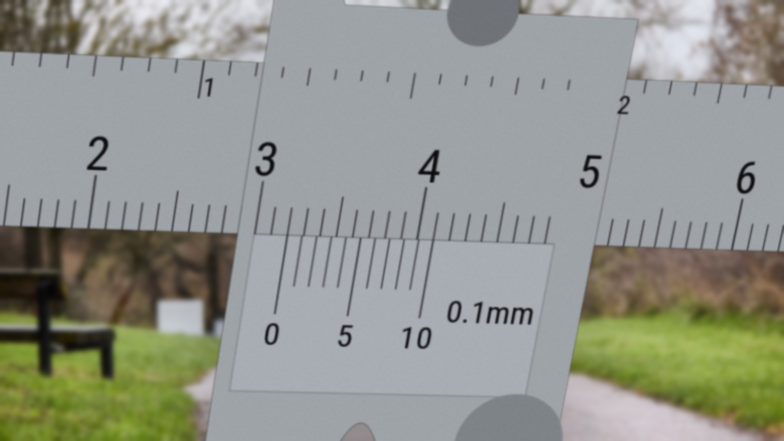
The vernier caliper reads 32.0 mm
